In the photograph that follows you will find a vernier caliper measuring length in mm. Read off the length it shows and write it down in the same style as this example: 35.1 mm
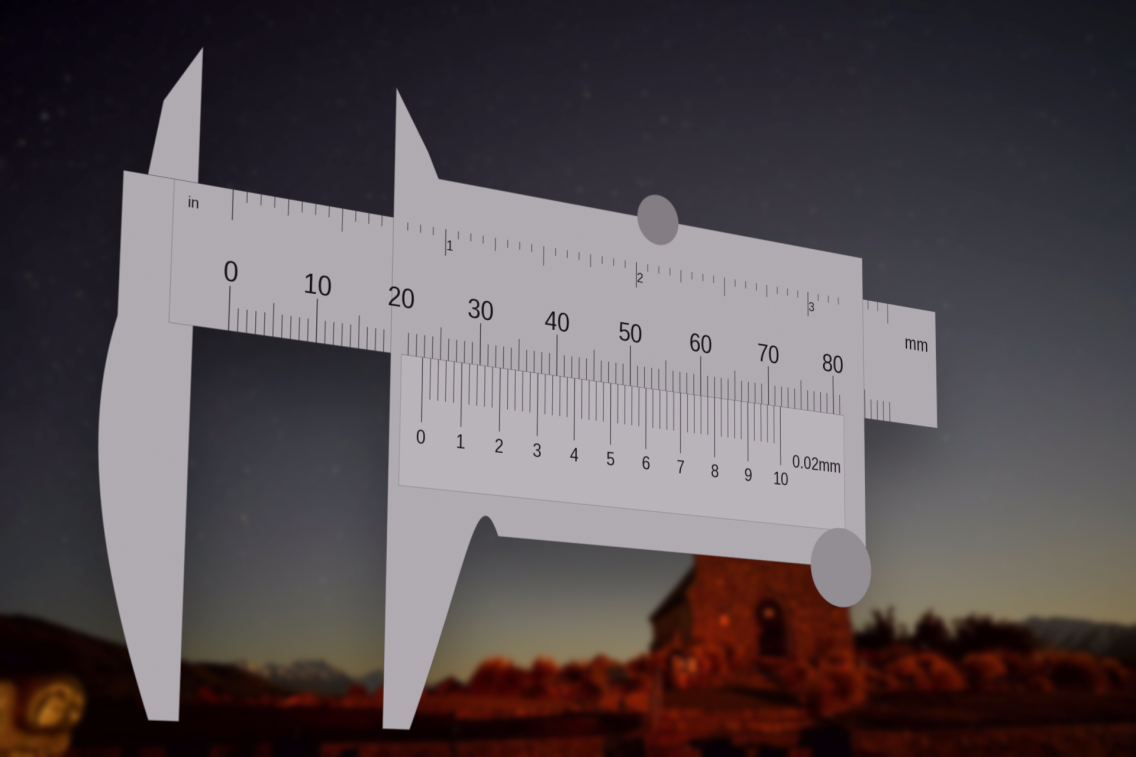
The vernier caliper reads 22.8 mm
